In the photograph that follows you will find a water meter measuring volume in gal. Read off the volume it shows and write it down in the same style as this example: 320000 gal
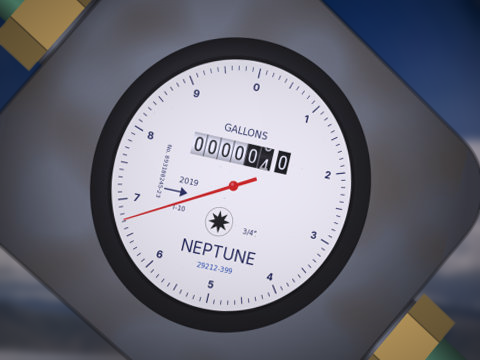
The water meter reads 36.7 gal
